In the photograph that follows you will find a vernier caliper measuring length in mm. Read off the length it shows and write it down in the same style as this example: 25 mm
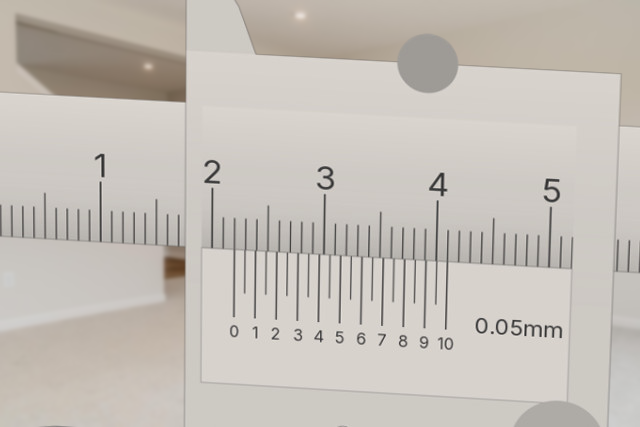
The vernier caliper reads 22.0 mm
